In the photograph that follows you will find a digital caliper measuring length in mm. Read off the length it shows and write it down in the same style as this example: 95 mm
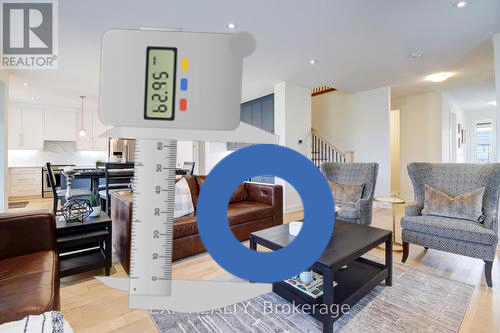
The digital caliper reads 62.95 mm
